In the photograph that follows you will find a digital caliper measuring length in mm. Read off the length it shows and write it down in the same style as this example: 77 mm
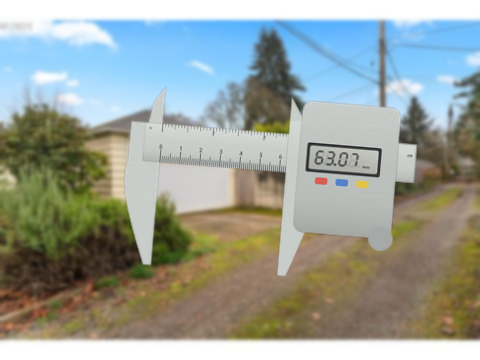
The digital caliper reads 63.07 mm
